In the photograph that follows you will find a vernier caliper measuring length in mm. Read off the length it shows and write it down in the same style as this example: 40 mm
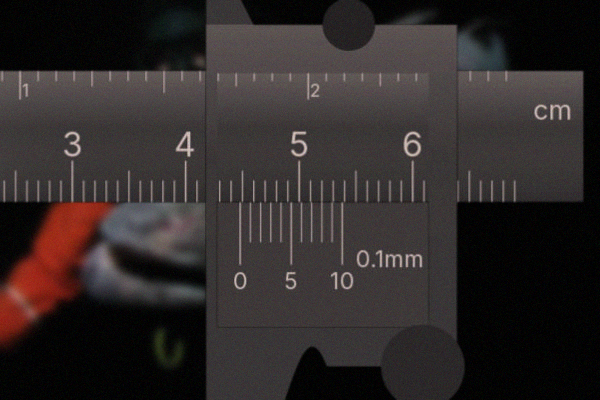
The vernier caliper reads 44.8 mm
